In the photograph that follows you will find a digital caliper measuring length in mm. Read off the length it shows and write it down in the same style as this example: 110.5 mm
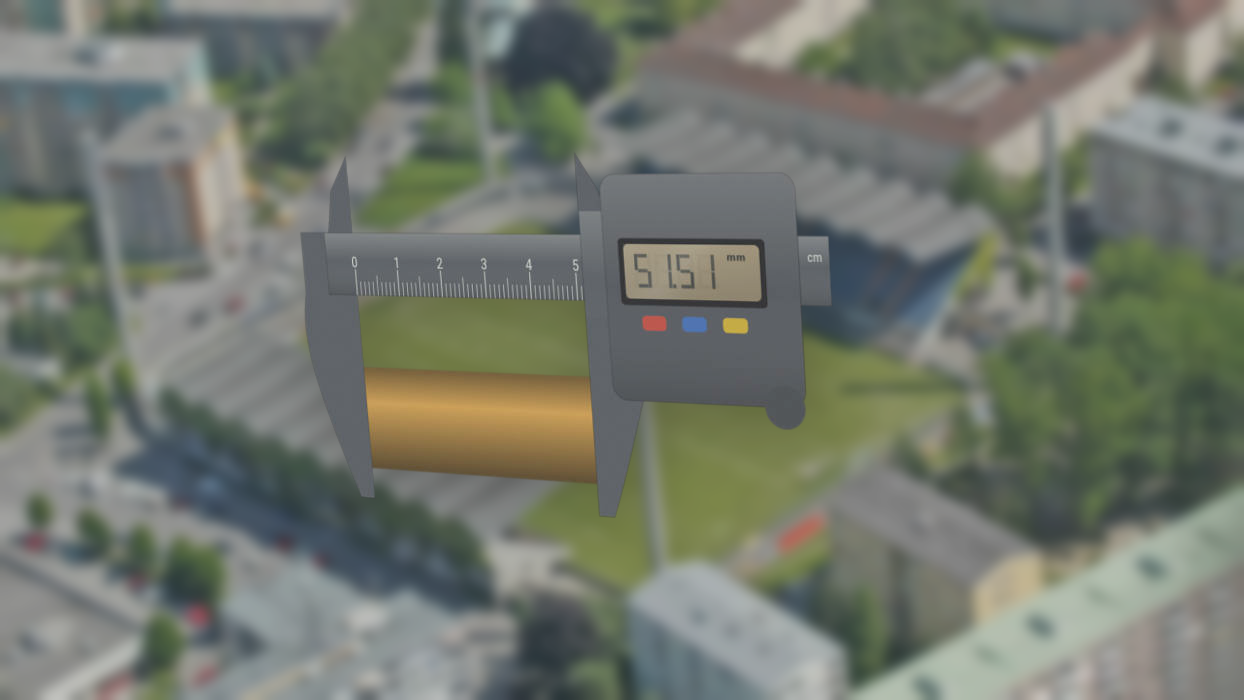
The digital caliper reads 51.51 mm
